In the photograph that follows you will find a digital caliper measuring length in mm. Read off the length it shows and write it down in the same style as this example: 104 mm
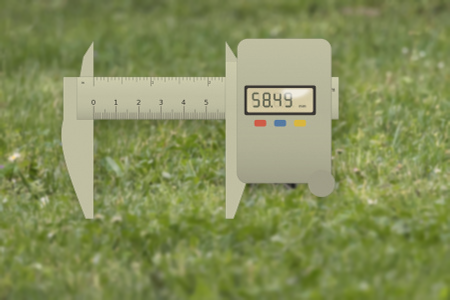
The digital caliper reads 58.49 mm
